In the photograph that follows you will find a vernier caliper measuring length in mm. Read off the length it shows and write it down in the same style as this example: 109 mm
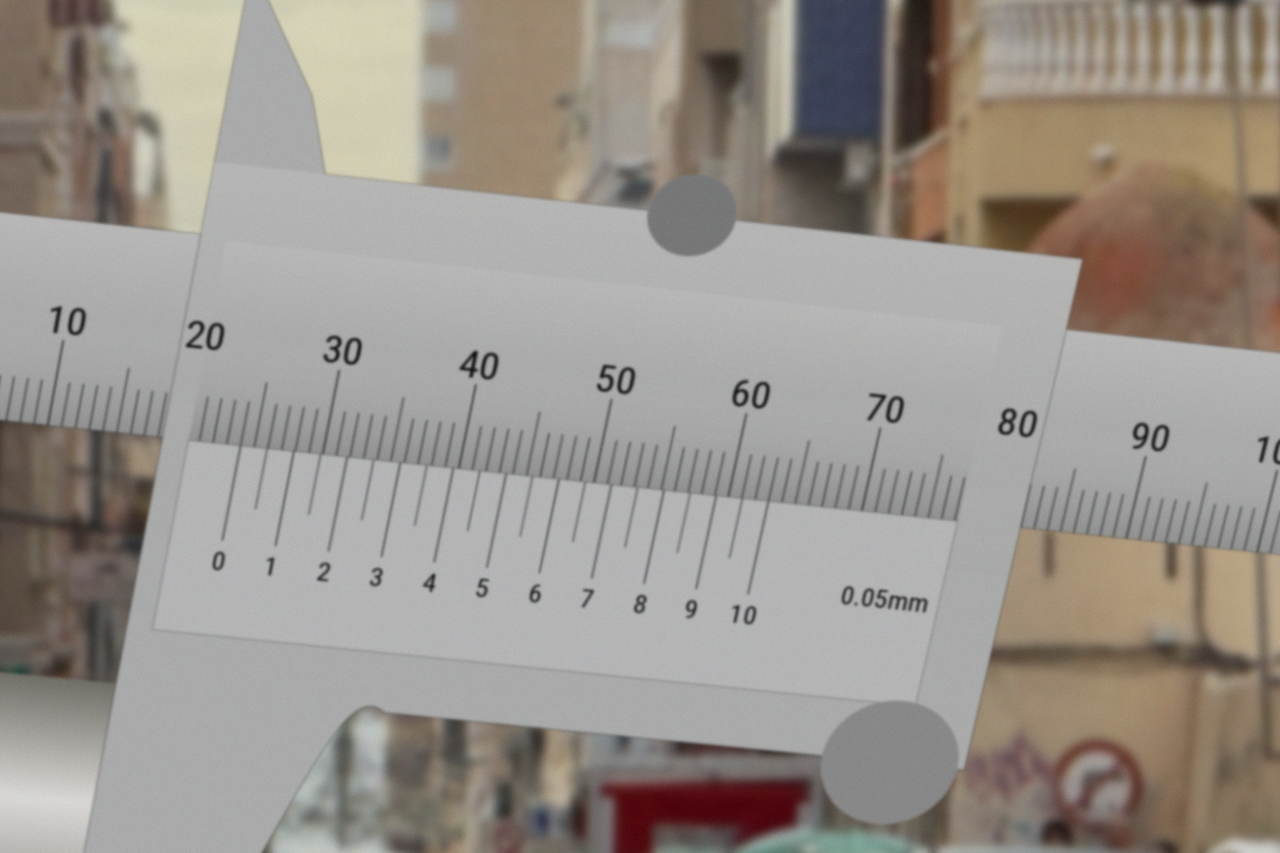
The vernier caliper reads 24.0 mm
